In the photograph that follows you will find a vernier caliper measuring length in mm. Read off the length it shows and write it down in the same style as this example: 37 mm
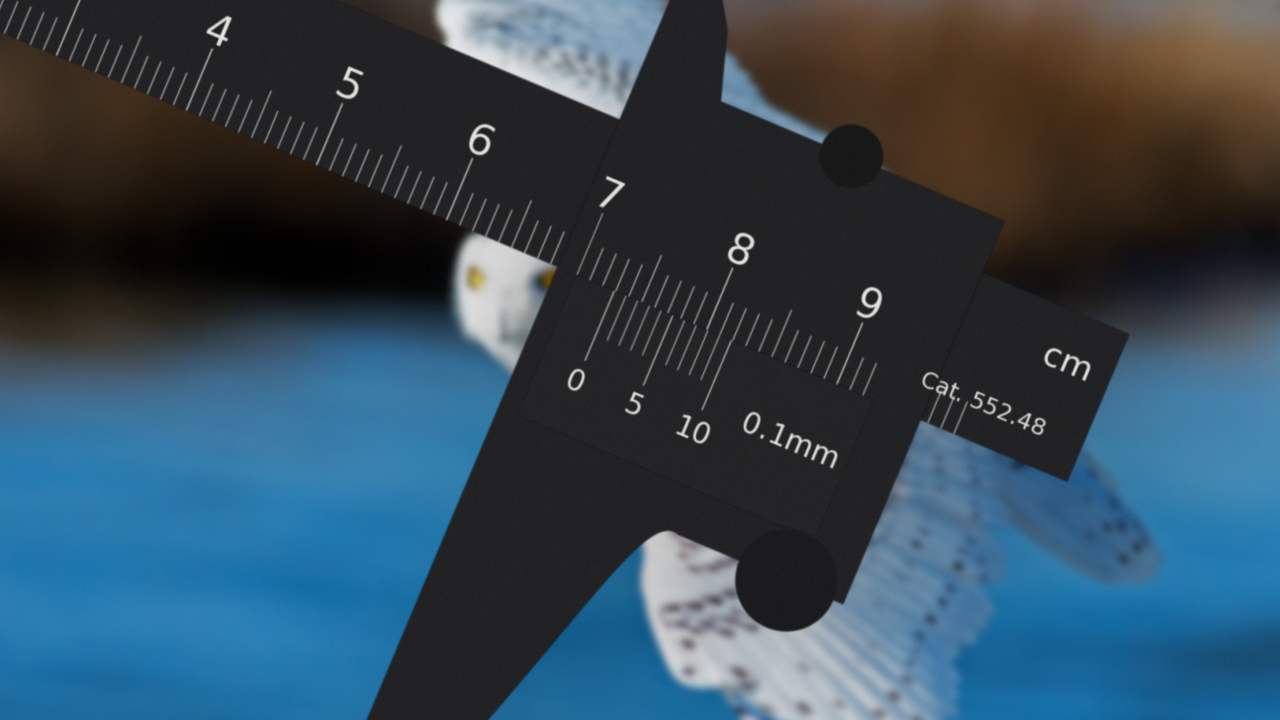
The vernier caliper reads 72.9 mm
